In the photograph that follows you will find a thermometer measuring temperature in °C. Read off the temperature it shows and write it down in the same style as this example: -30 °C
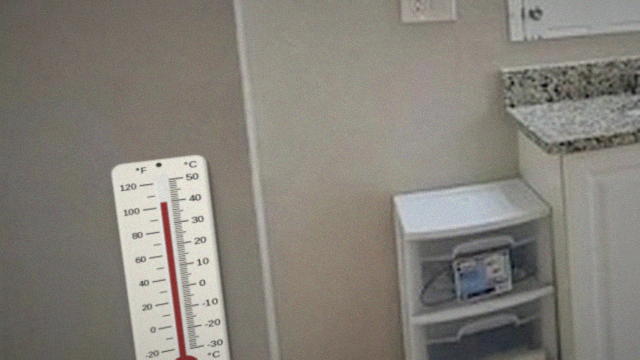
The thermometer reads 40 °C
